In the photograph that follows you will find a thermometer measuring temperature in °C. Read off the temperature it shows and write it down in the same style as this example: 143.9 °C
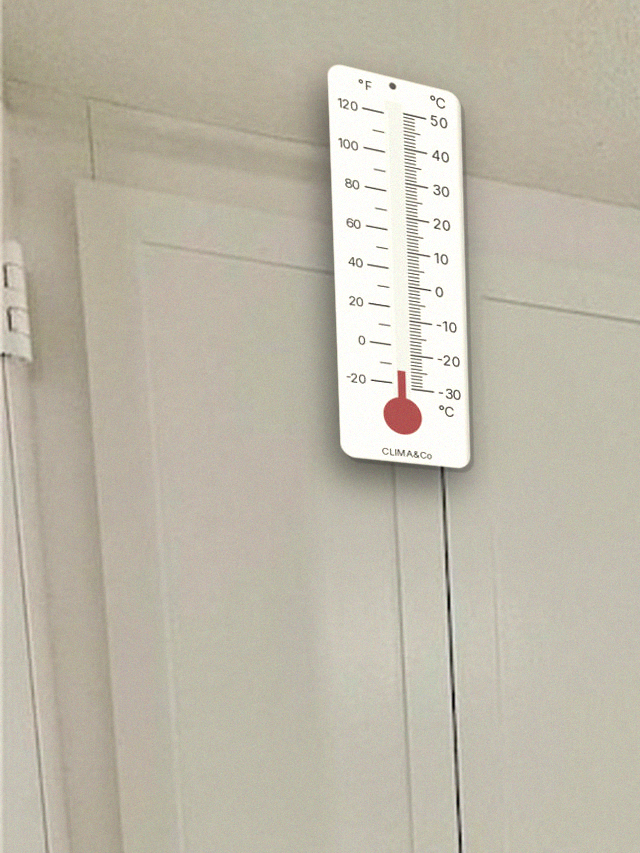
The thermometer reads -25 °C
